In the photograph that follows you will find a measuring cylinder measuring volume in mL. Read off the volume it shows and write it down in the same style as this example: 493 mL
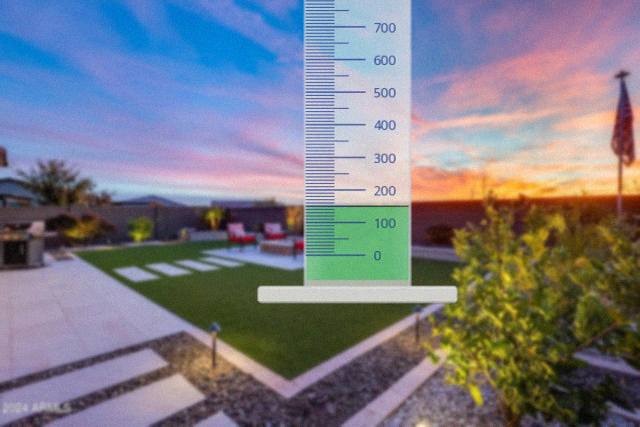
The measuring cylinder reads 150 mL
